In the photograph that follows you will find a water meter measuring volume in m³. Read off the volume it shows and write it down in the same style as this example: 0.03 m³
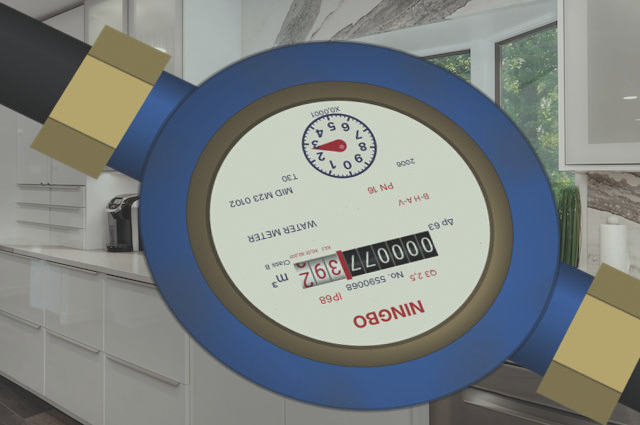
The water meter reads 77.3922 m³
